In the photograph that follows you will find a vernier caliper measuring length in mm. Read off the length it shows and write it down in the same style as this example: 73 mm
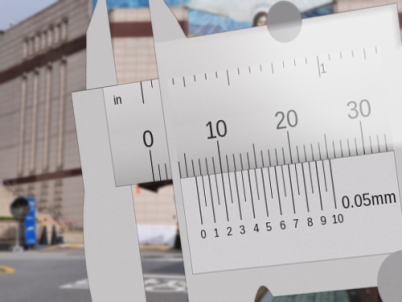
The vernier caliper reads 6.2 mm
